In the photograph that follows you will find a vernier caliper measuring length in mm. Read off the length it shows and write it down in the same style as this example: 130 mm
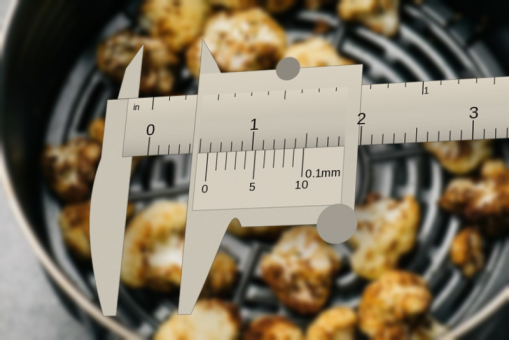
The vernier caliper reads 5.8 mm
